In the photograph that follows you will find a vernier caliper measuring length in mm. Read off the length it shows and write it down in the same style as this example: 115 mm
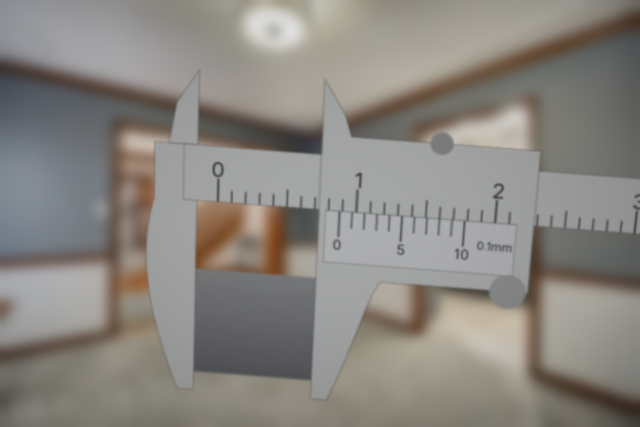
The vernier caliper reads 8.8 mm
